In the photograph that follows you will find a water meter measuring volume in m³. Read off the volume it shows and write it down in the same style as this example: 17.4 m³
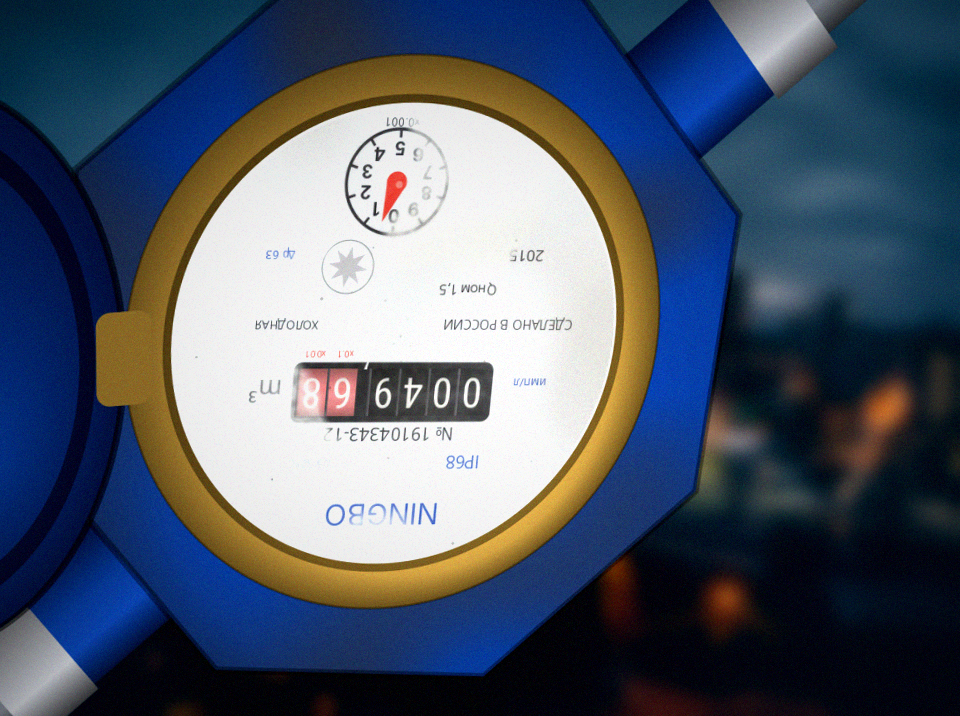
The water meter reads 49.680 m³
